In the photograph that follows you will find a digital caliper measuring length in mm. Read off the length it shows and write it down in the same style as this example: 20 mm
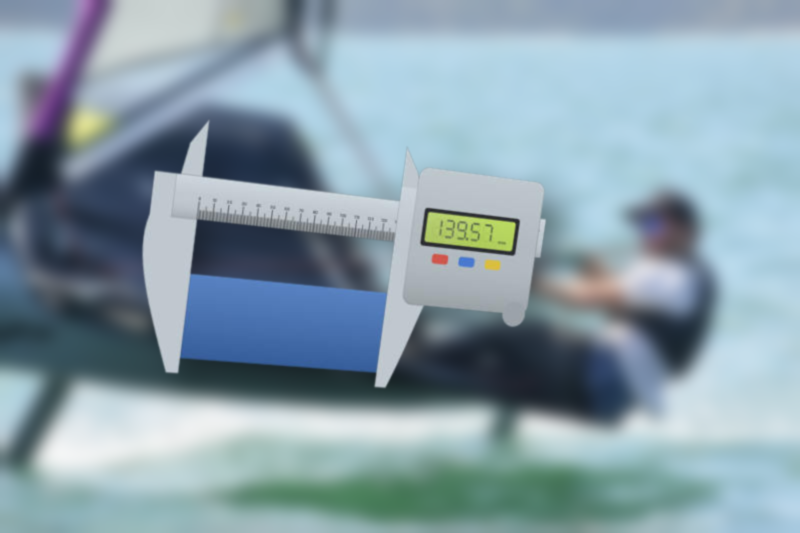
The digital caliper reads 139.57 mm
